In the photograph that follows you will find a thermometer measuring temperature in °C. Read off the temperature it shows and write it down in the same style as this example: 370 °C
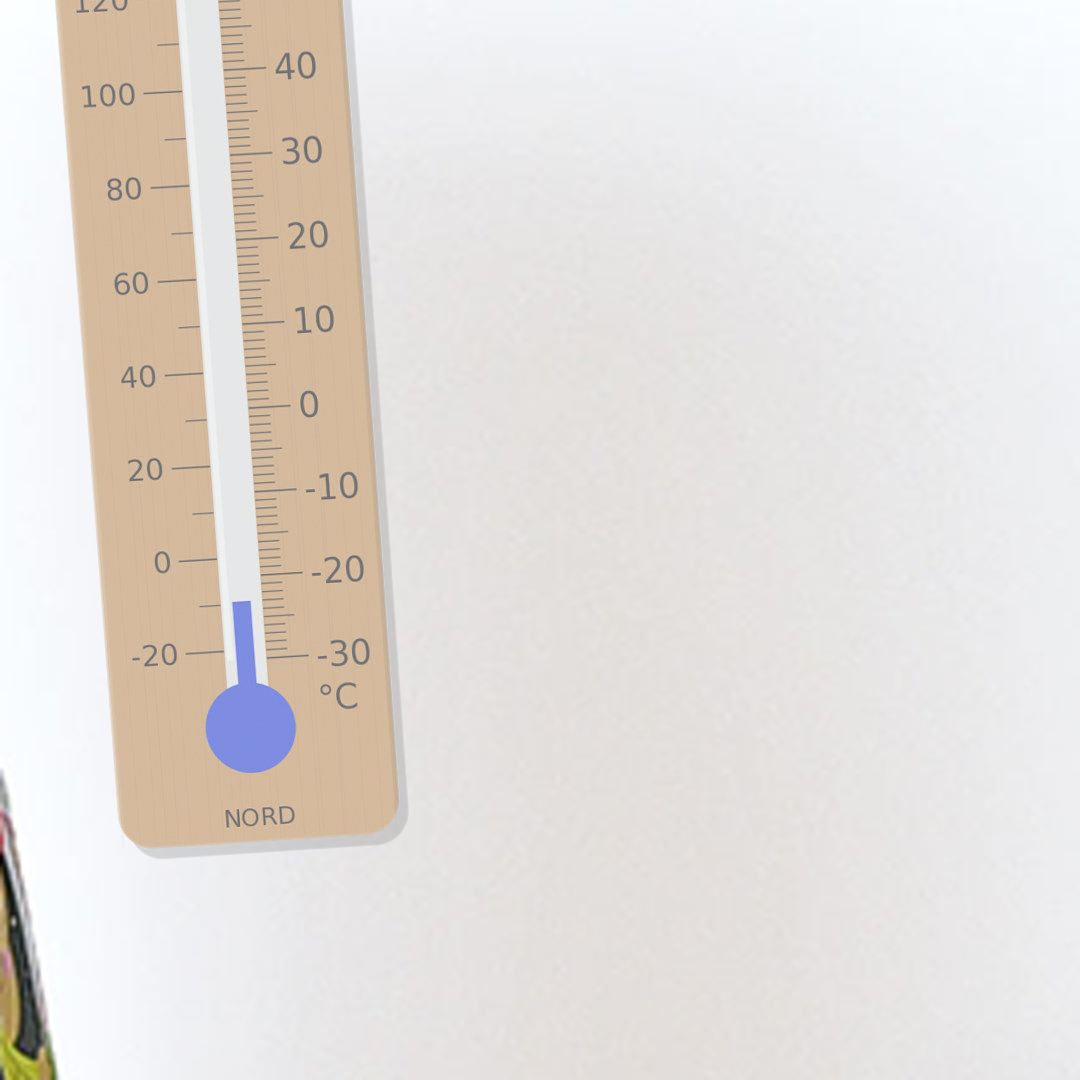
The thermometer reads -23 °C
